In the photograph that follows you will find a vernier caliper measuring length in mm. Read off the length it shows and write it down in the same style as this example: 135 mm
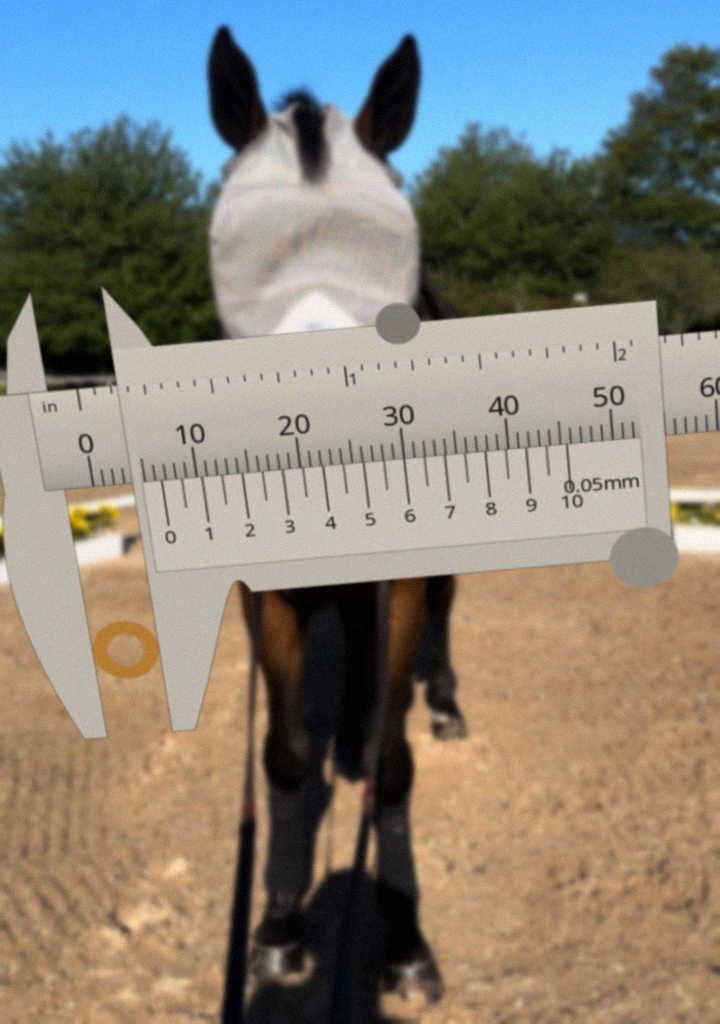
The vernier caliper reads 6.6 mm
